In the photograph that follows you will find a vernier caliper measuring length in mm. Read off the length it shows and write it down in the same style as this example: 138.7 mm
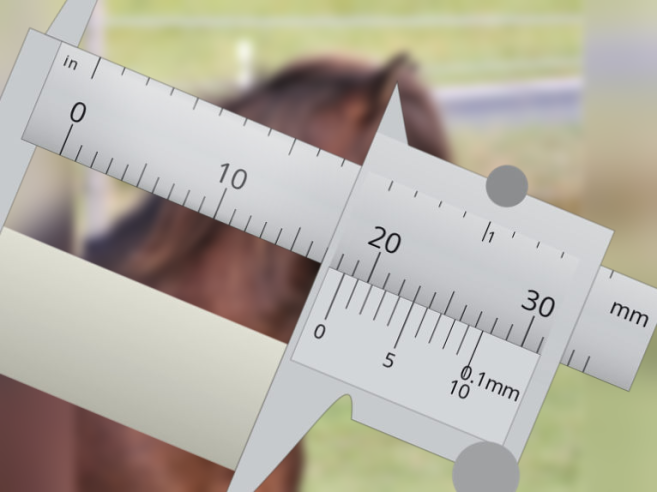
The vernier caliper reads 18.5 mm
